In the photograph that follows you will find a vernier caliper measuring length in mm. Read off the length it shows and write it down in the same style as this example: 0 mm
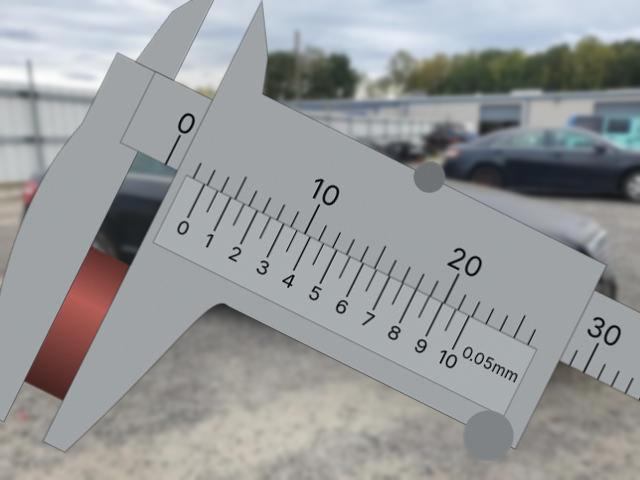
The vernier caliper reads 2.8 mm
